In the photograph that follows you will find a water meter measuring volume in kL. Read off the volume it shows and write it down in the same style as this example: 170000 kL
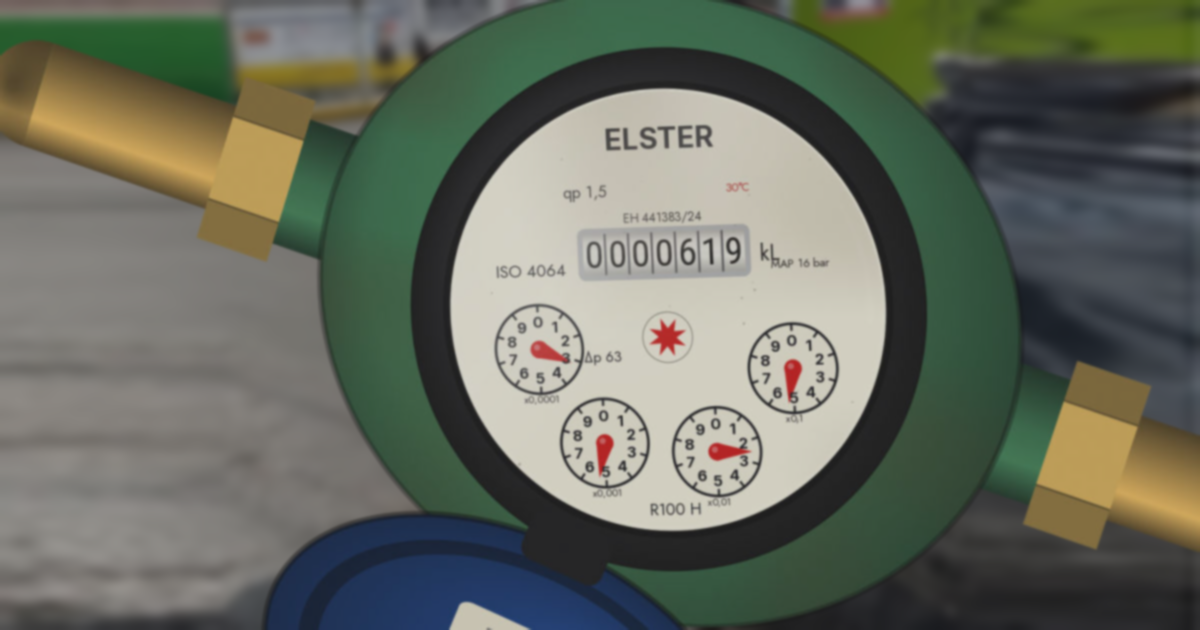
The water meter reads 619.5253 kL
